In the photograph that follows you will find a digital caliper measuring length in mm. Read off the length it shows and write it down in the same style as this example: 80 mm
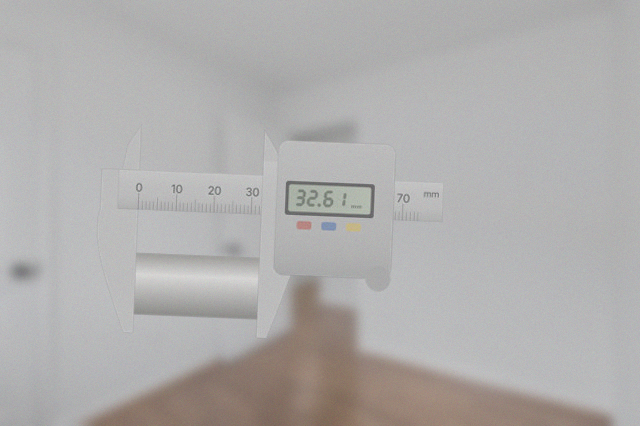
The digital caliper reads 32.61 mm
